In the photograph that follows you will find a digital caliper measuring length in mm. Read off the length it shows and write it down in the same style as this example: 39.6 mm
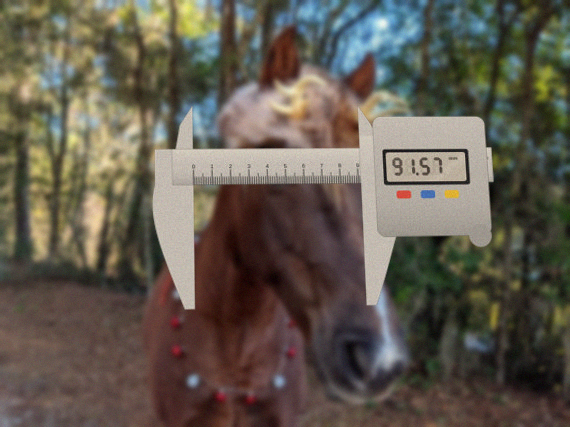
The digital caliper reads 91.57 mm
